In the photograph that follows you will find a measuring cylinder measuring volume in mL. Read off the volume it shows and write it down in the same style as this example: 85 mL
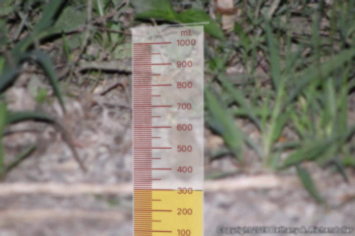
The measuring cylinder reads 300 mL
